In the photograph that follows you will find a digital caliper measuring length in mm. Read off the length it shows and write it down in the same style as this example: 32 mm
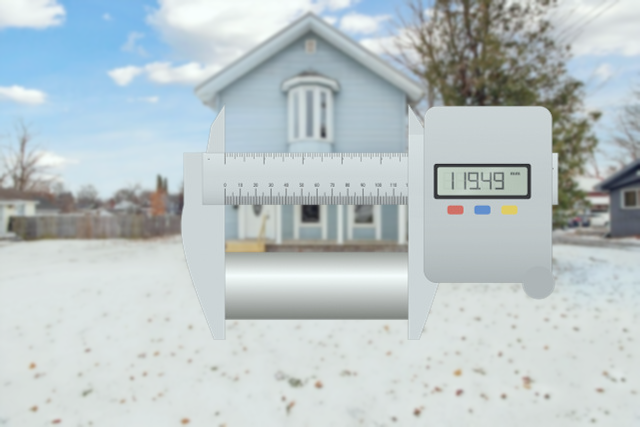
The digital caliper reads 119.49 mm
